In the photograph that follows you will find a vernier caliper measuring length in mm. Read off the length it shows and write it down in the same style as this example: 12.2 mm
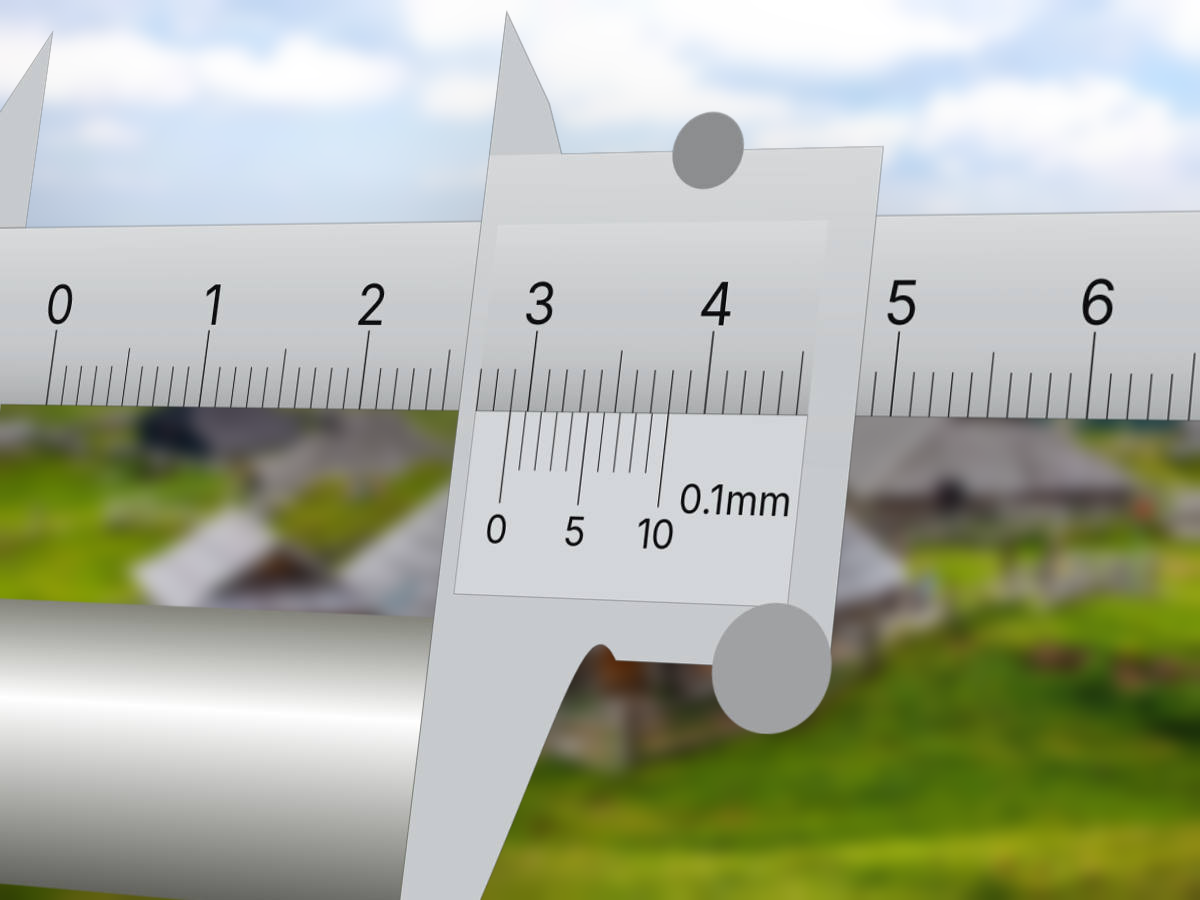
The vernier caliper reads 29.0 mm
